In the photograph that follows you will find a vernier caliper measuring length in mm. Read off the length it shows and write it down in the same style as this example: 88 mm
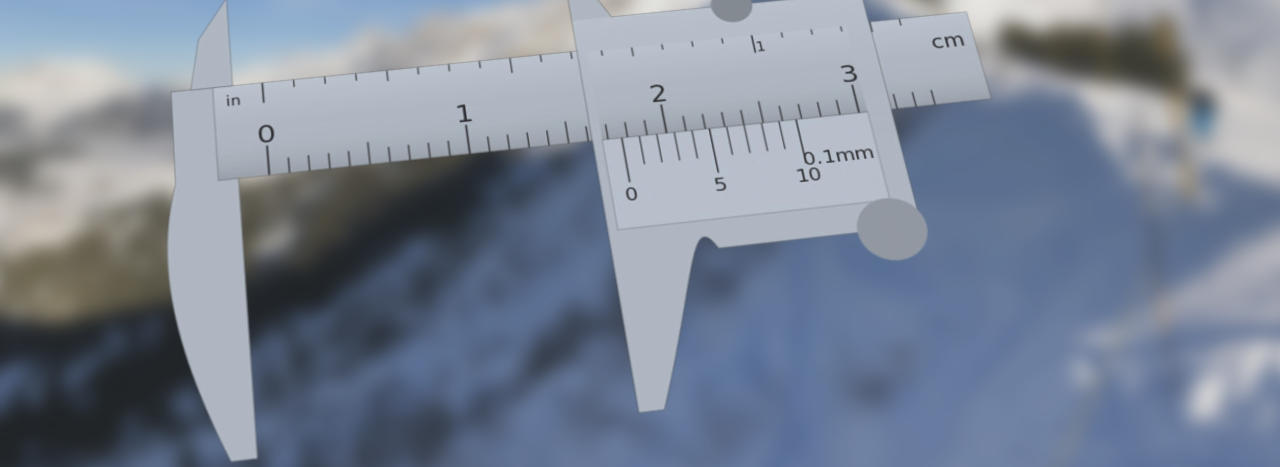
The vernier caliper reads 17.7 mm
